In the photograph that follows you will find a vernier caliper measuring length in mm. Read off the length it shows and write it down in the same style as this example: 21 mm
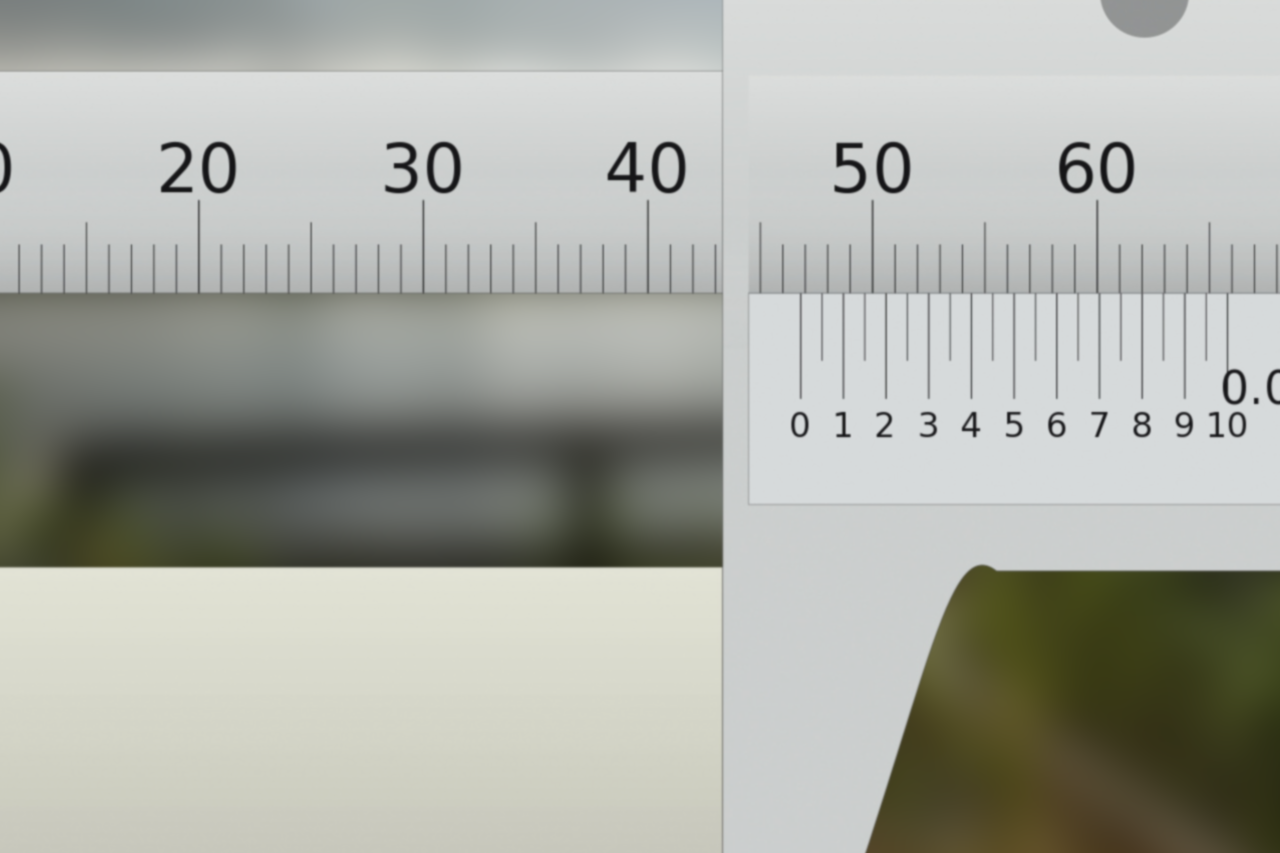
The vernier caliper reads 46.8 mm
